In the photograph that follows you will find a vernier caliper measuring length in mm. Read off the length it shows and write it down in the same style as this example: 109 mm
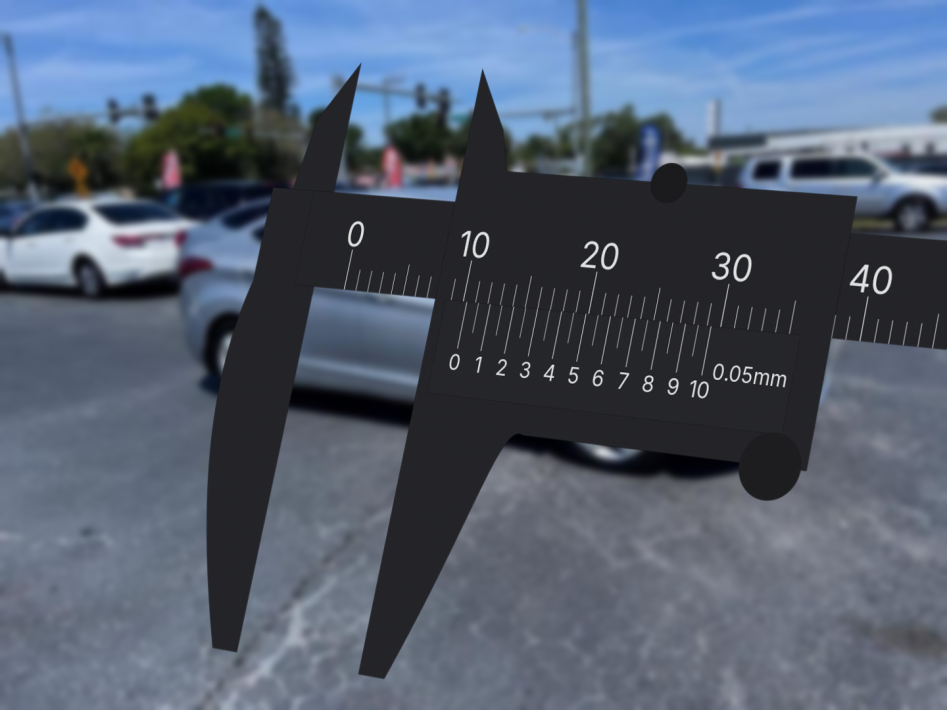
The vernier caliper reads 10.3 mm
